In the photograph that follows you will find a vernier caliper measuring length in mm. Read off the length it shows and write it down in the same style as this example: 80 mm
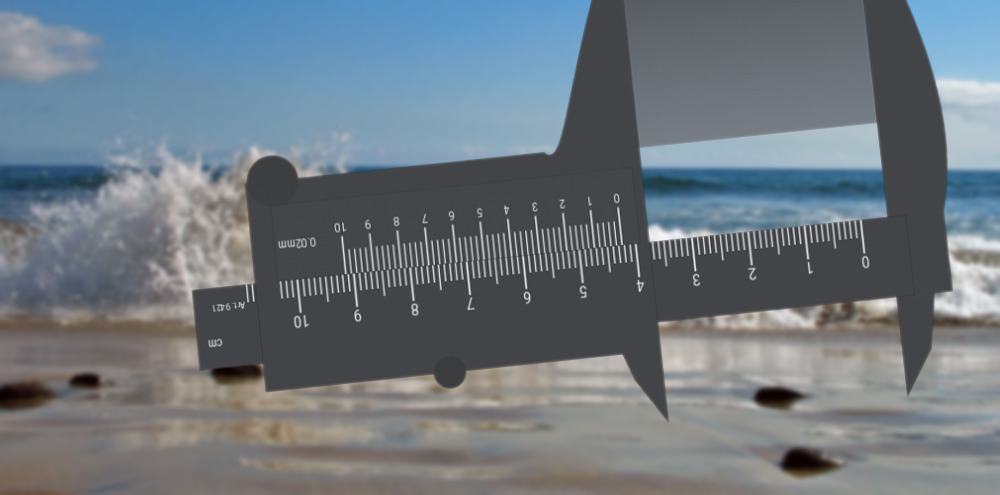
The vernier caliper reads 42.4 mm
